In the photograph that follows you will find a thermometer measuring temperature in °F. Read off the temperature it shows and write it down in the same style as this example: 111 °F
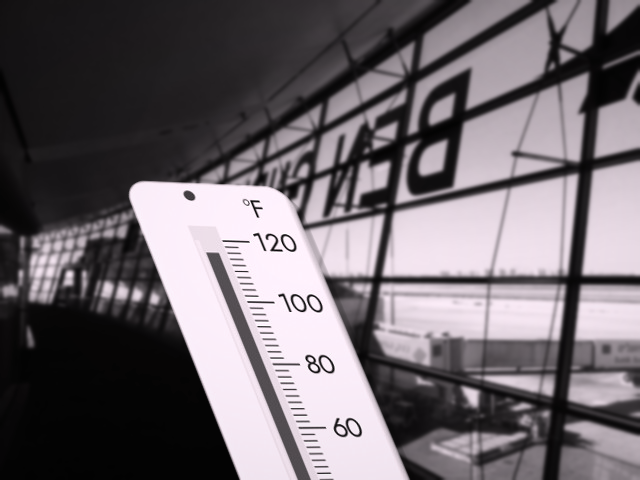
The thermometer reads 116 °F
